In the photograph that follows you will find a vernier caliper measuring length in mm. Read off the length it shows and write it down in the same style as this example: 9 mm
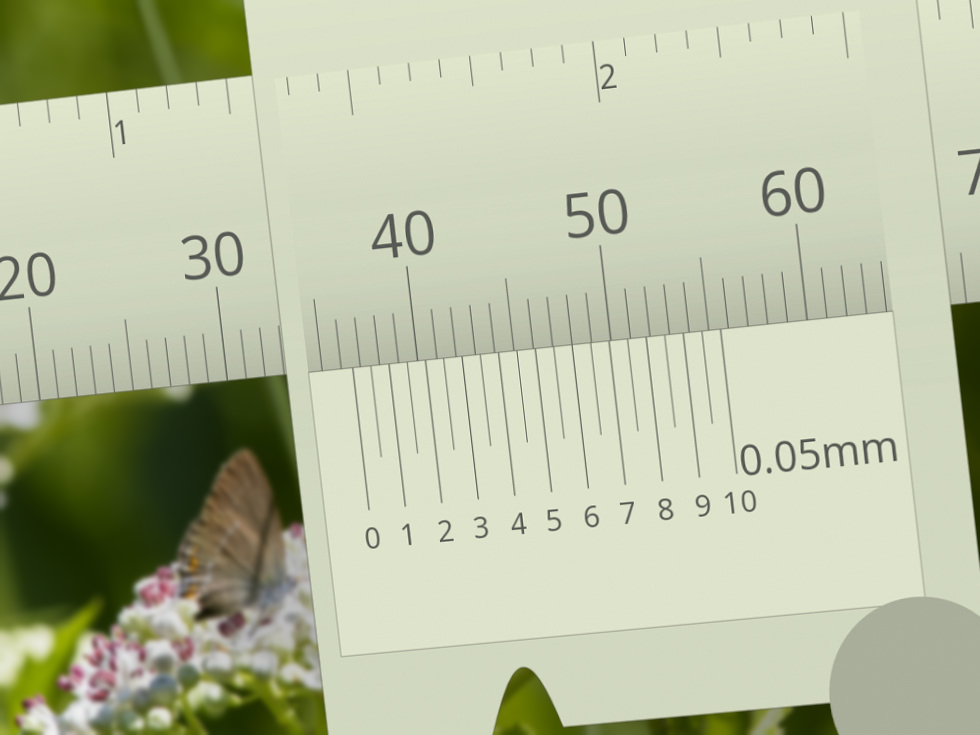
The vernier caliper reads 36.6 mm
